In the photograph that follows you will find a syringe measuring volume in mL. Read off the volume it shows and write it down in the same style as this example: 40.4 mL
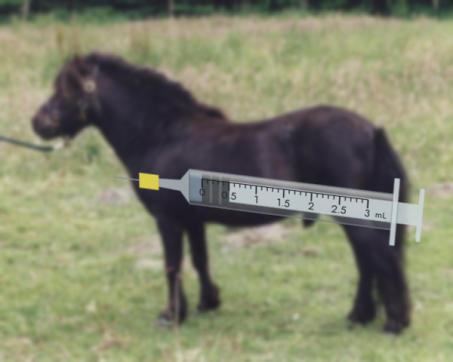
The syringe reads 0 mL
